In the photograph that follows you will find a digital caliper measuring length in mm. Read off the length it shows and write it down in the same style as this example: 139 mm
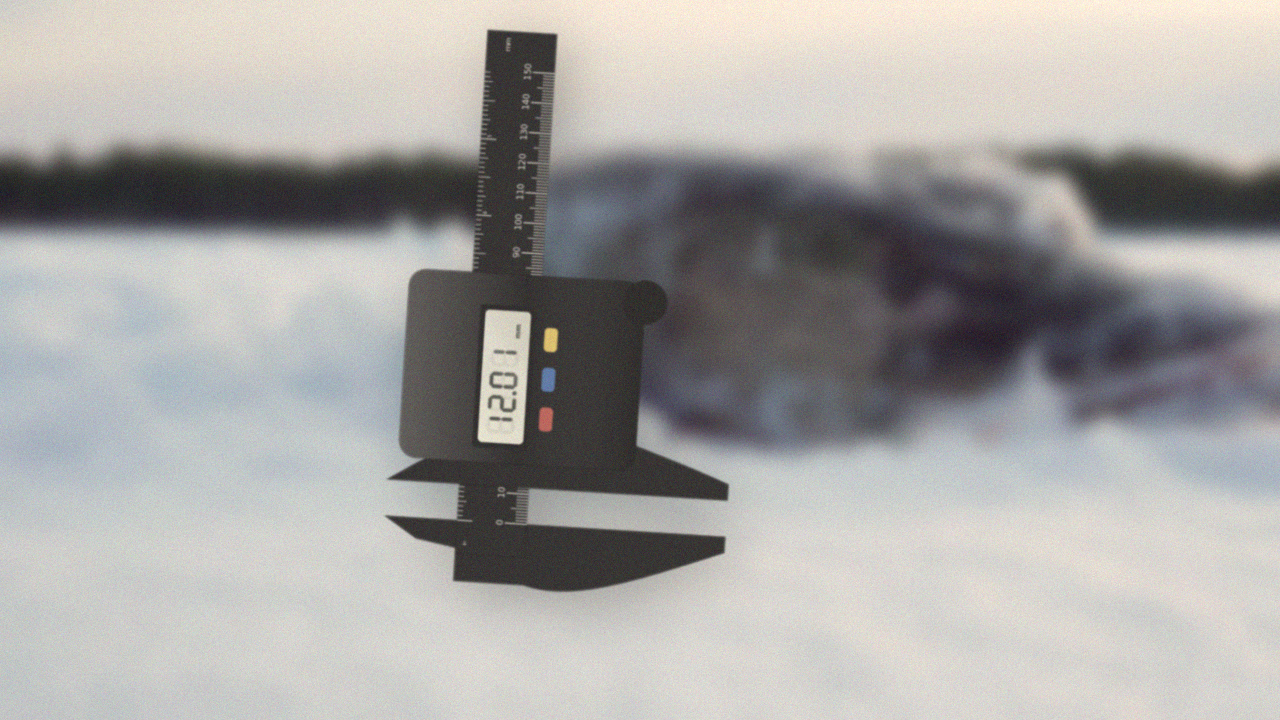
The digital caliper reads 12.01 mm
